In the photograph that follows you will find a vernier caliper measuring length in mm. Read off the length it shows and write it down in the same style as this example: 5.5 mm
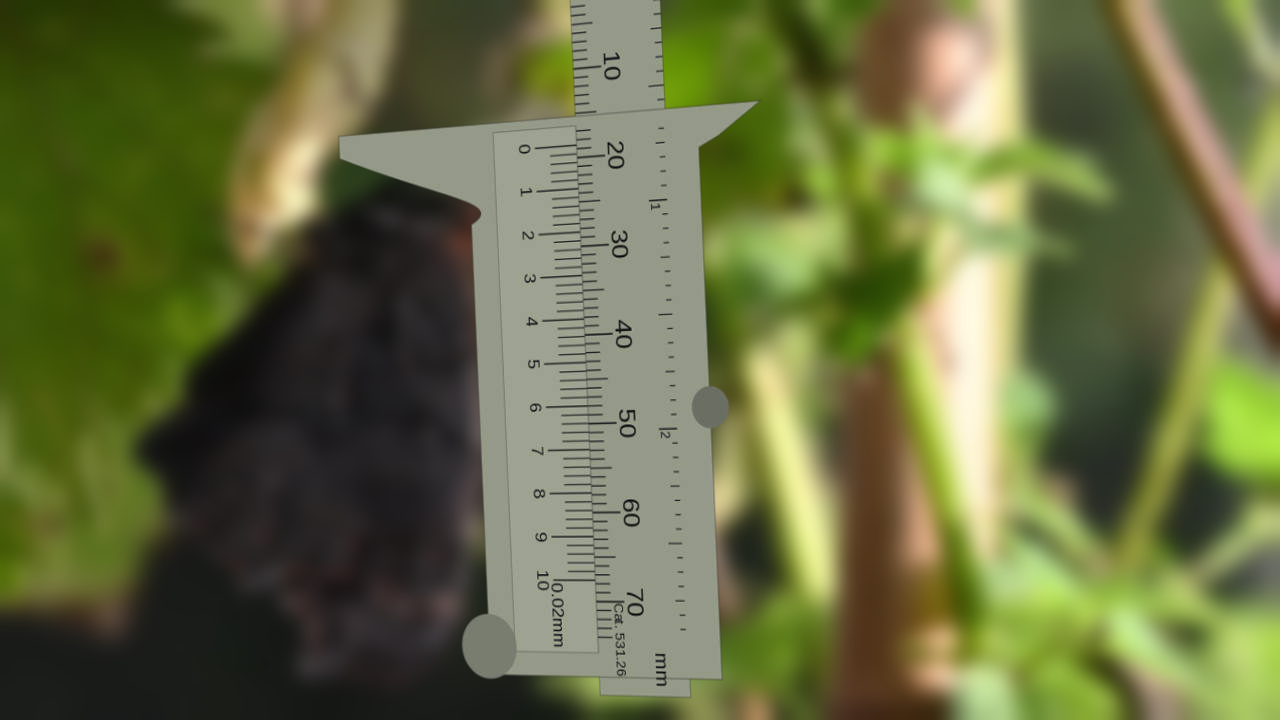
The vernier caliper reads 18.6 mm
